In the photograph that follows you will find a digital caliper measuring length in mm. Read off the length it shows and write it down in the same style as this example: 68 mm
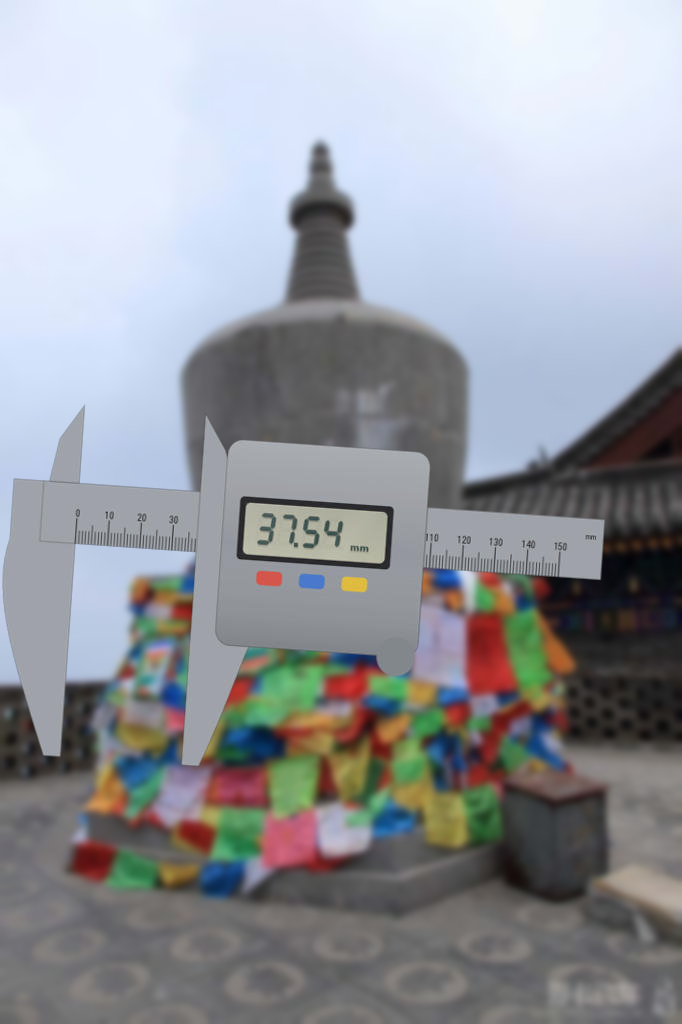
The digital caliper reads 37.54 mm
